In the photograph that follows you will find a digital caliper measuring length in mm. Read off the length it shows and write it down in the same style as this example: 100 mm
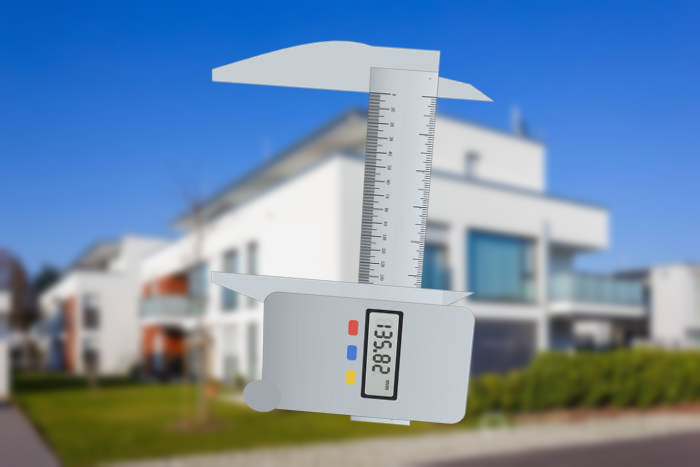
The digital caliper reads 135.82 mm
